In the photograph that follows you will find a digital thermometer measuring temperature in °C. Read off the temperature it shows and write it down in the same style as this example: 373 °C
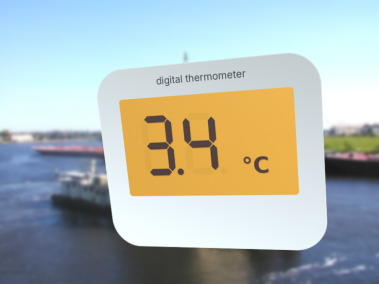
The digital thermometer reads 3.4 °C
